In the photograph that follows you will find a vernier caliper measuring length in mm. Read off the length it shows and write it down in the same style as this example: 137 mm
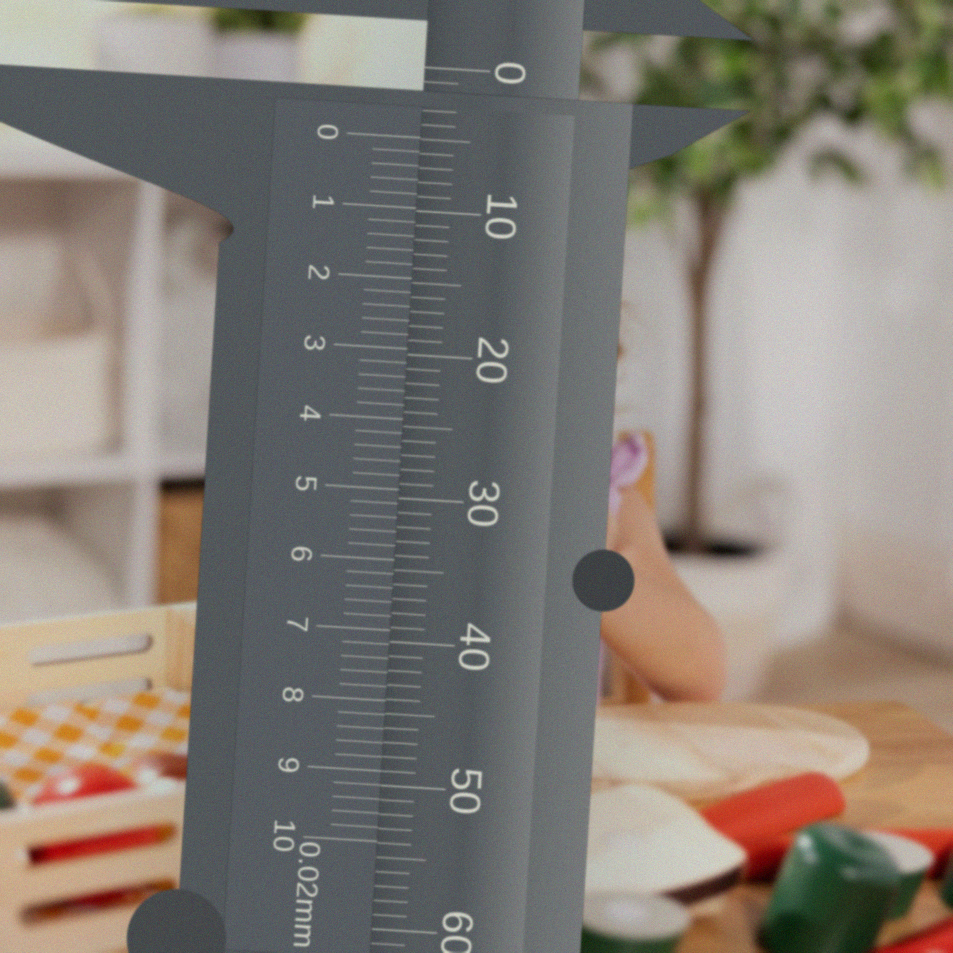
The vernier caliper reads 4.9 mm
